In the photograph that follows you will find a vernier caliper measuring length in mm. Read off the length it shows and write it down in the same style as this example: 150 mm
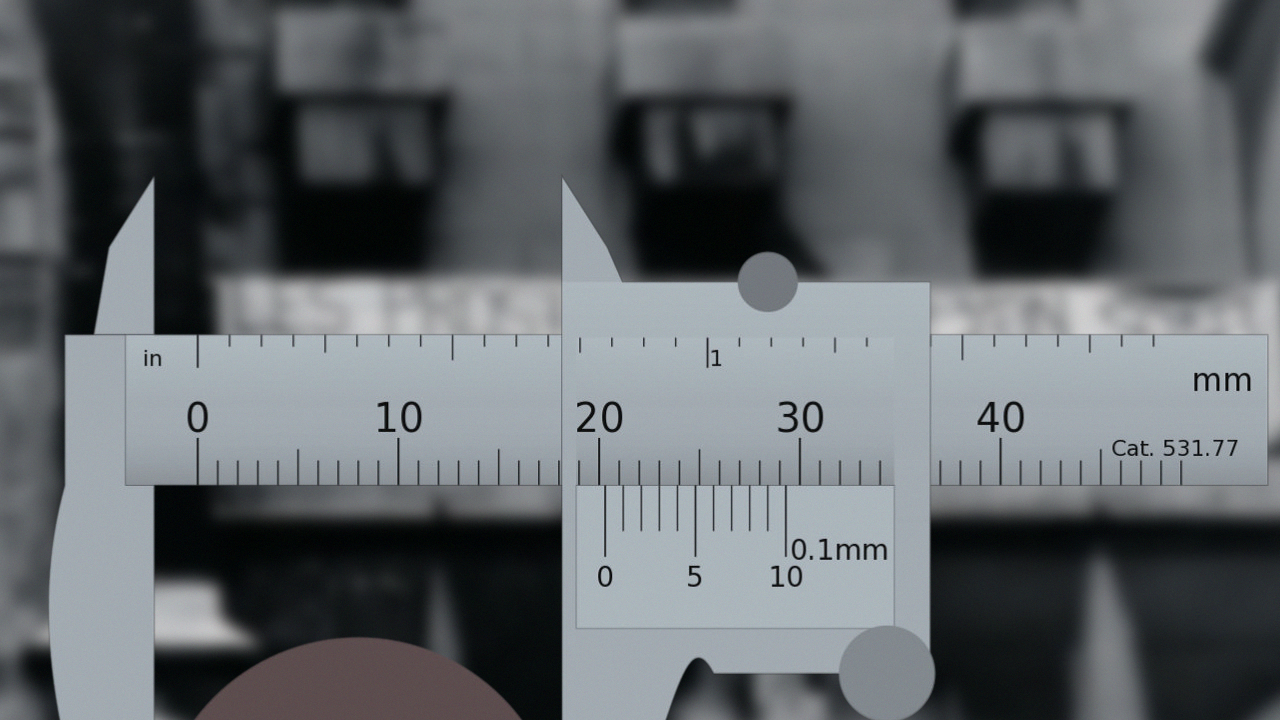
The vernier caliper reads 20.3 mm
